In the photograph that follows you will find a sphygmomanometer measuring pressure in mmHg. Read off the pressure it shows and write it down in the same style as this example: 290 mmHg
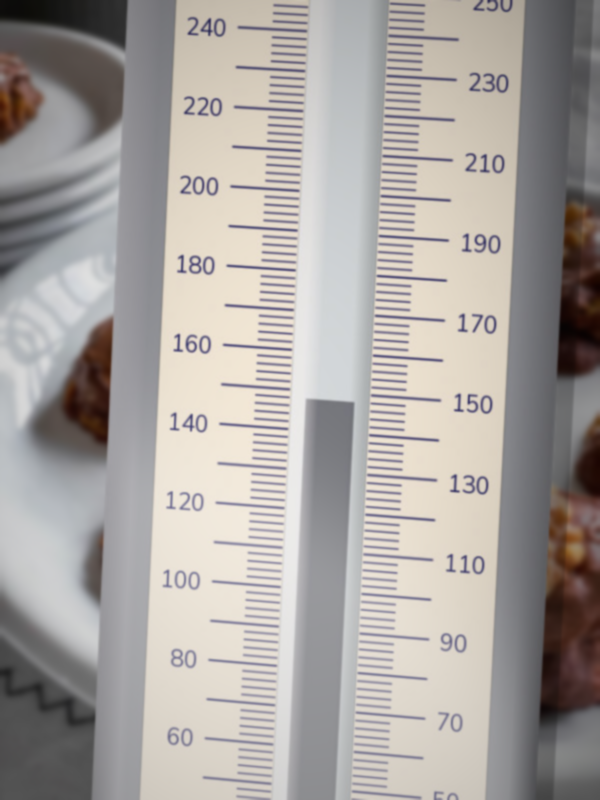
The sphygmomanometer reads 148 mmHg
